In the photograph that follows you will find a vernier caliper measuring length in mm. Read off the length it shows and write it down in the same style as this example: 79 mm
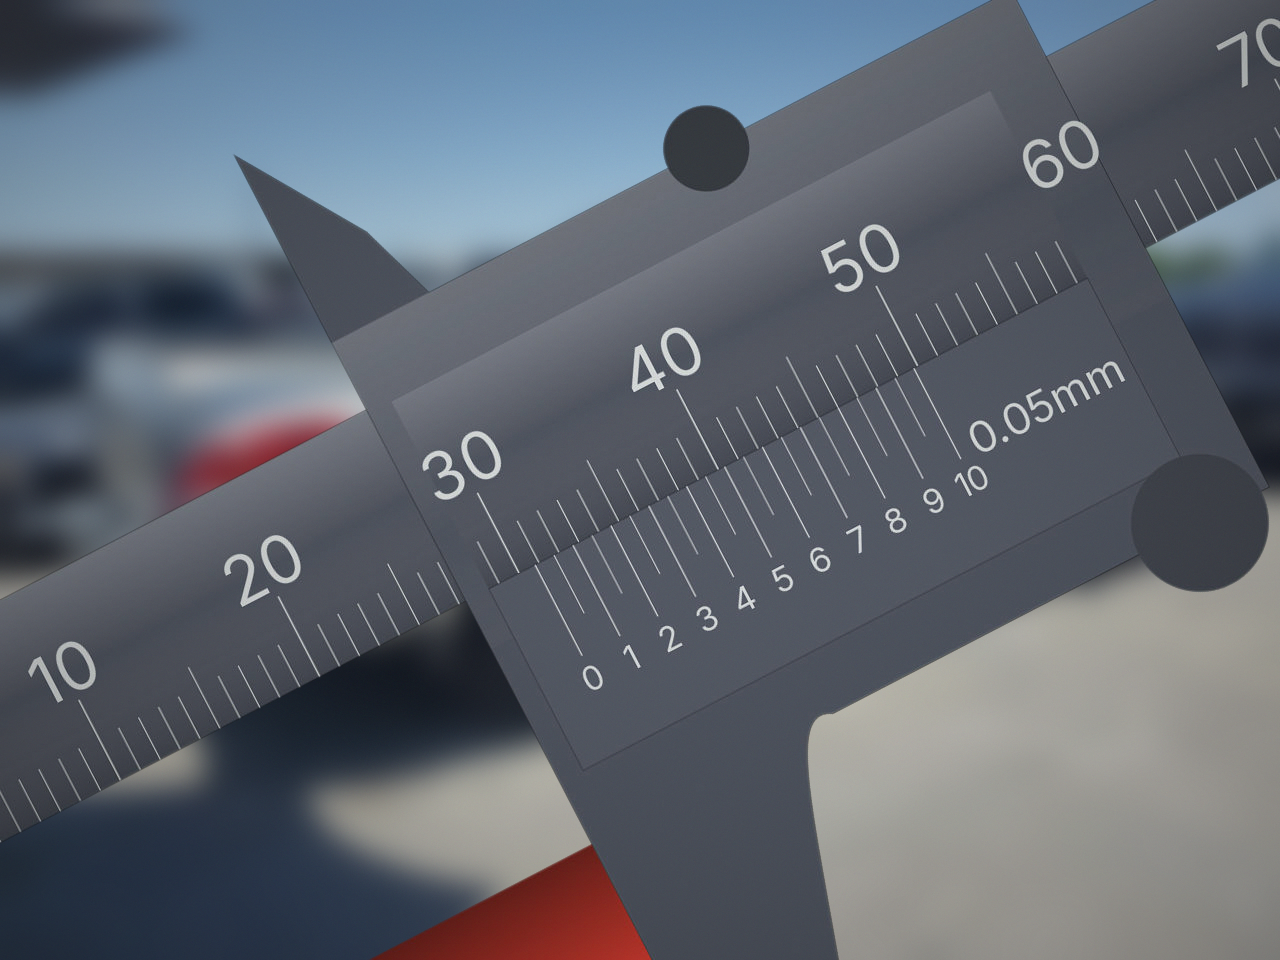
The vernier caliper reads 30.8 mm
